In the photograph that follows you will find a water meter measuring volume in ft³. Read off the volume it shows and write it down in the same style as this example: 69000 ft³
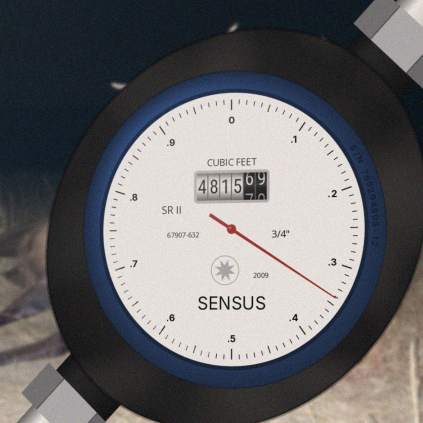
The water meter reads 481569.34 ft³
